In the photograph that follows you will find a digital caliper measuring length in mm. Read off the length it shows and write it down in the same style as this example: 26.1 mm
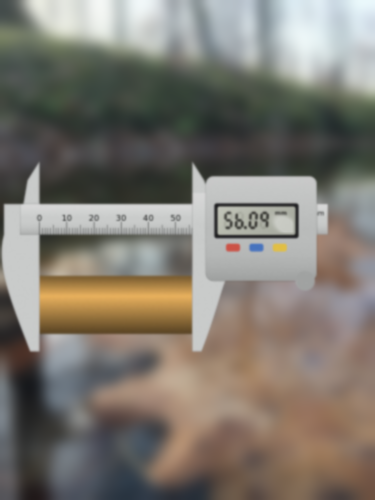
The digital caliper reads 56.09 mm
